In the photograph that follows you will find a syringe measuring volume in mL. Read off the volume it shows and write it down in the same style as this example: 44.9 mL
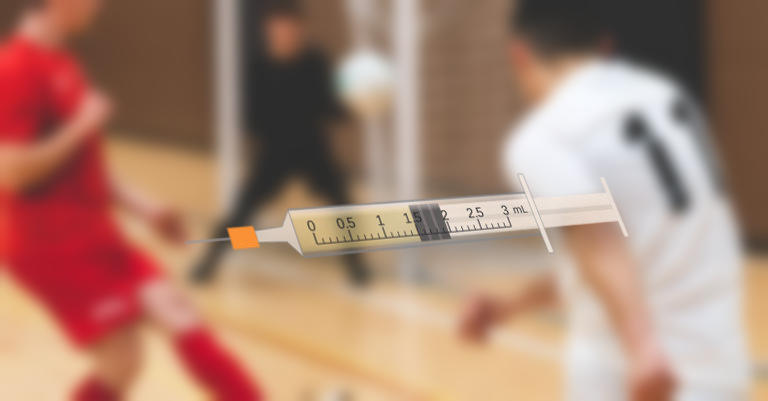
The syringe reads 1.5 mL
